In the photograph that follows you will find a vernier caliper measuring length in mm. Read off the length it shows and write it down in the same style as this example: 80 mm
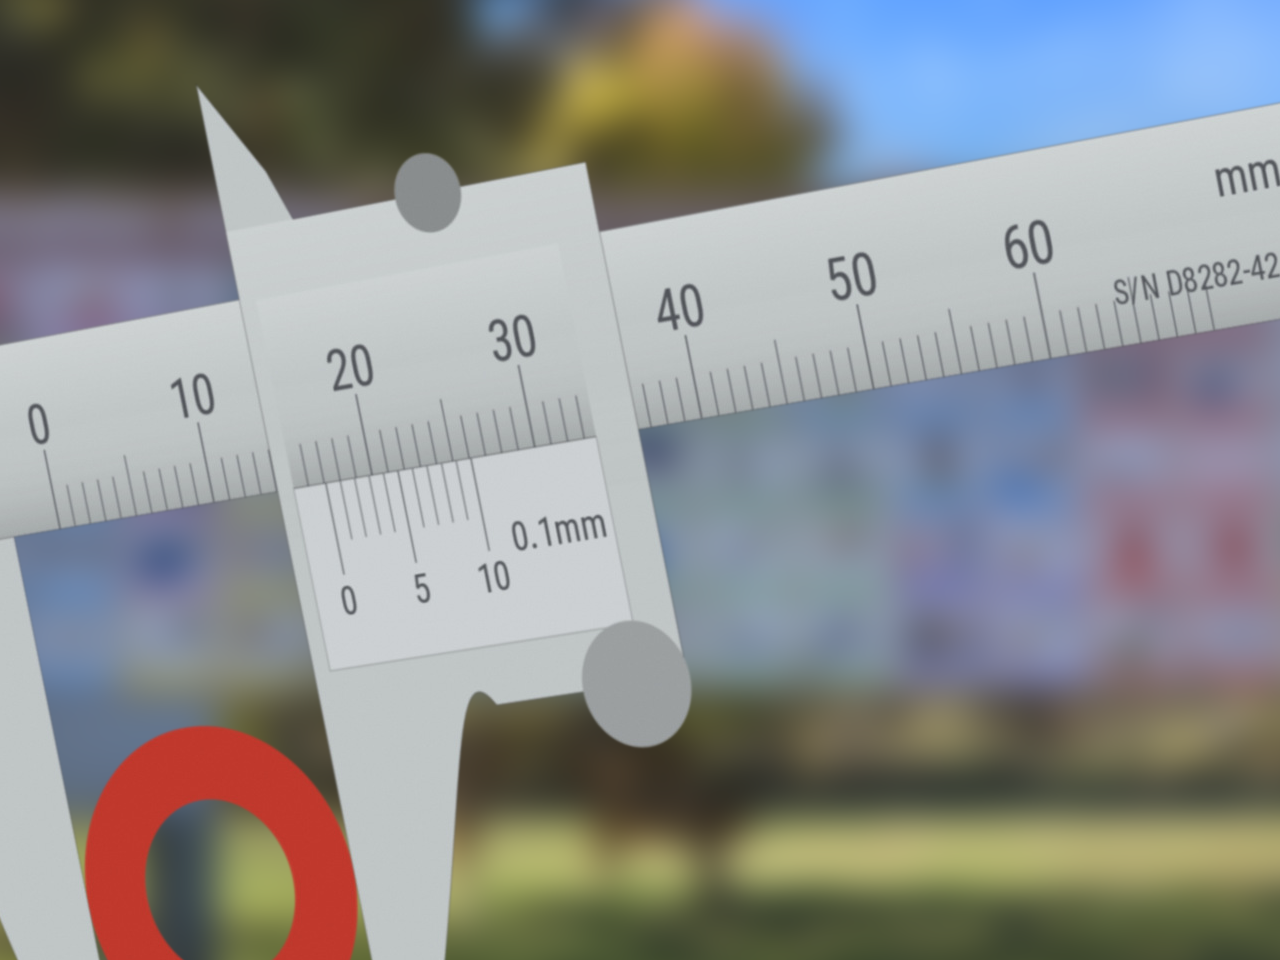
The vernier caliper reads 17.1 mm
